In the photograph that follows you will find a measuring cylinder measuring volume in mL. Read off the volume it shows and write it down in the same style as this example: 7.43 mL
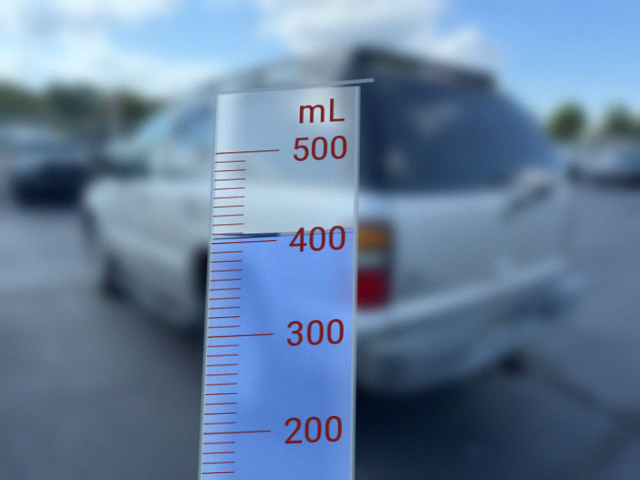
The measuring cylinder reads 405 mL
